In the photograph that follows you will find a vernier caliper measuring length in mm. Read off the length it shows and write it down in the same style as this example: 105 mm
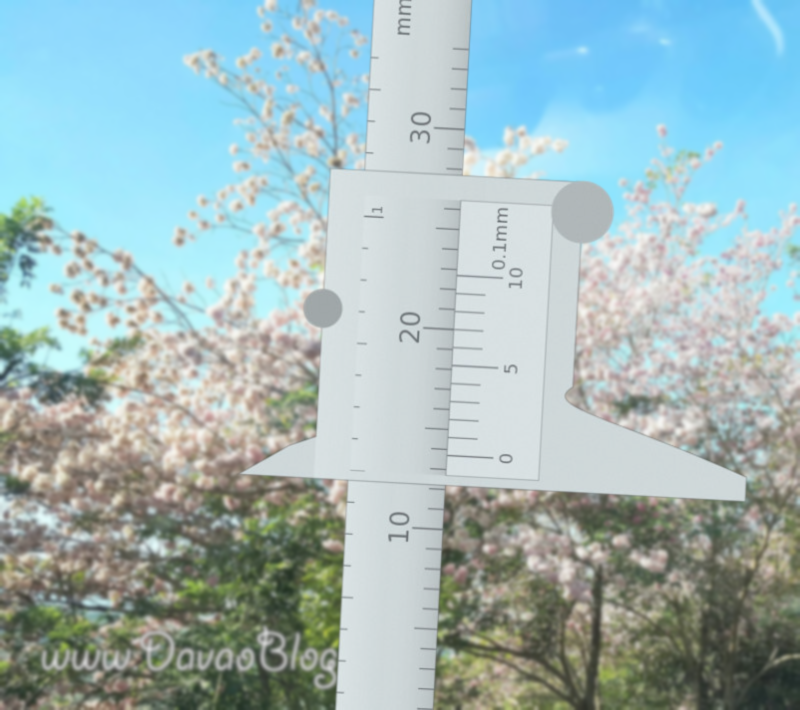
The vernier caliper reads 13.7 mm
